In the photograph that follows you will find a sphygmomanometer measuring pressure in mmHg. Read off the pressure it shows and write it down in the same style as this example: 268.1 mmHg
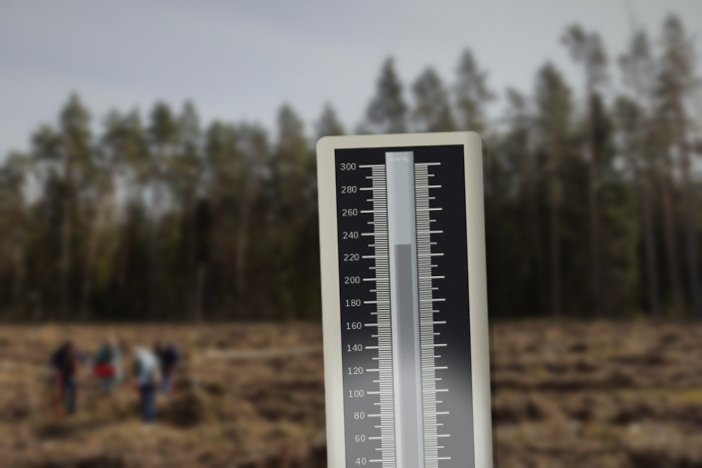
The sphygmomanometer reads 230 mmHg
